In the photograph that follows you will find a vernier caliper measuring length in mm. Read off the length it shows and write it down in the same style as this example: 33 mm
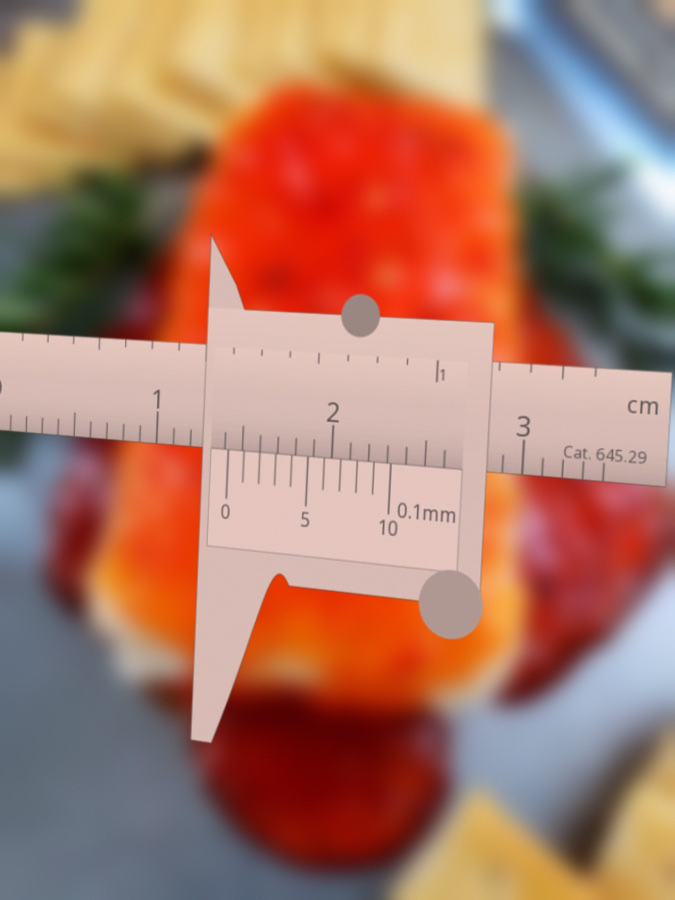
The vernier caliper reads 14.2 mm
